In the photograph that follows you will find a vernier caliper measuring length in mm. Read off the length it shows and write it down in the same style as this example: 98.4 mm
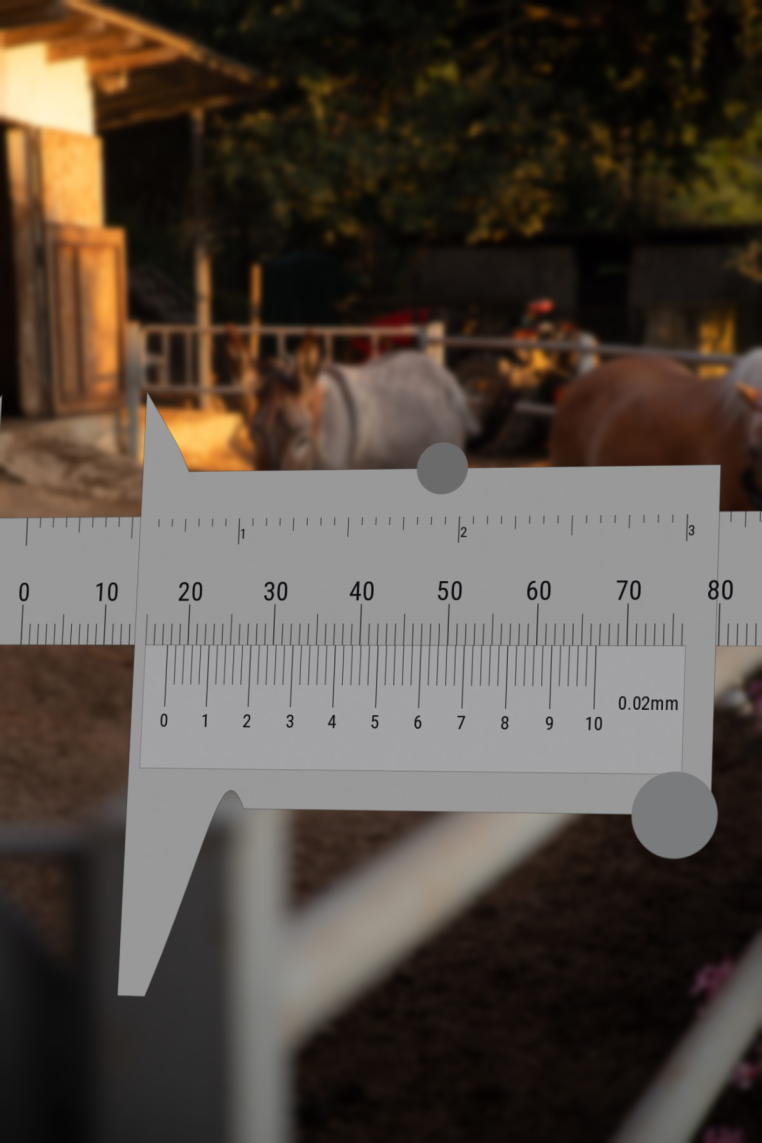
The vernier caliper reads 17.6 mm
